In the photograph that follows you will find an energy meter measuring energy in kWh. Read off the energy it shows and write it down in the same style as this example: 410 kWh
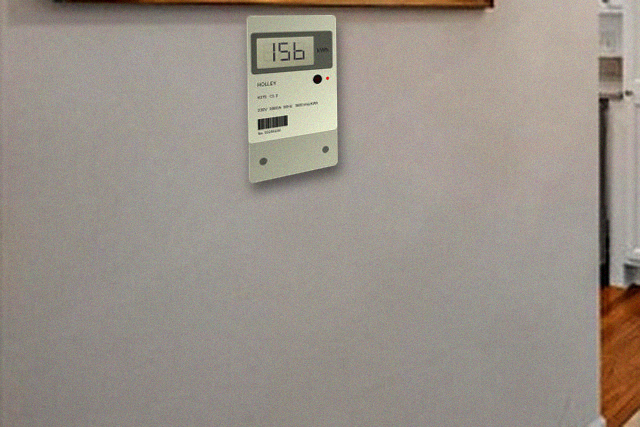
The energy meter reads 156 kWh
